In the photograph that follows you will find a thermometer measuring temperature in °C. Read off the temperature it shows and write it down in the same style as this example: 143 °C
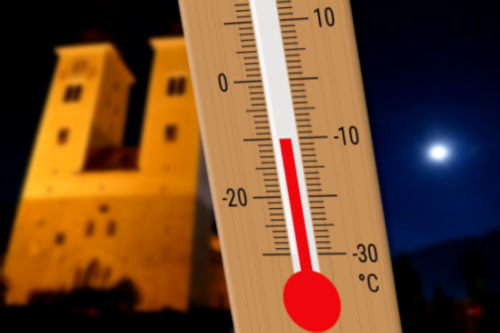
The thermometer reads -10 °C
